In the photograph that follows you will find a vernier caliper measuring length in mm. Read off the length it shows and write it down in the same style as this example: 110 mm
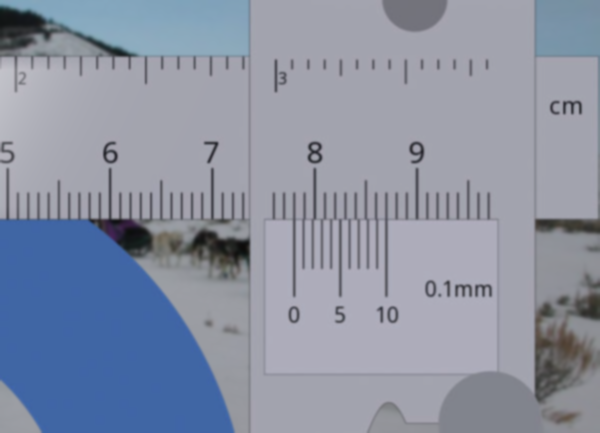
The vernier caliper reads 78.0 mm
